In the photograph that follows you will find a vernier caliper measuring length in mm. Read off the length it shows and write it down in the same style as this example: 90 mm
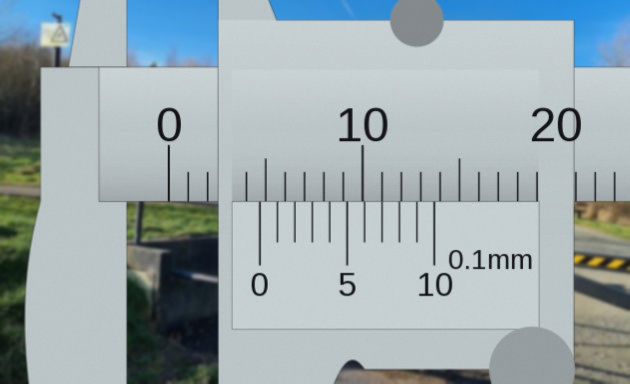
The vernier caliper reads 4.7 mm
